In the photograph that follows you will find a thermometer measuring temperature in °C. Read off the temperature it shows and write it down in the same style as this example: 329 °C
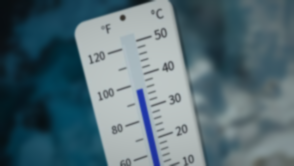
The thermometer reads 36 °C
